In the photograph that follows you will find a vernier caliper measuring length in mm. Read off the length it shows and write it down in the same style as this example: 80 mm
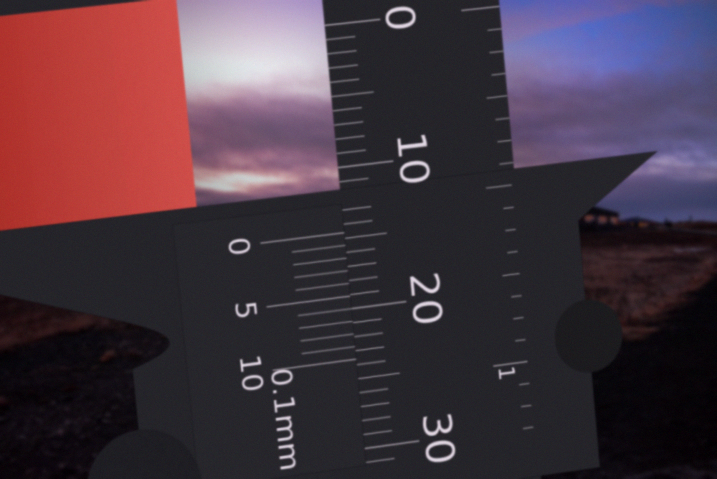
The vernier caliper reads 14.6 mm
